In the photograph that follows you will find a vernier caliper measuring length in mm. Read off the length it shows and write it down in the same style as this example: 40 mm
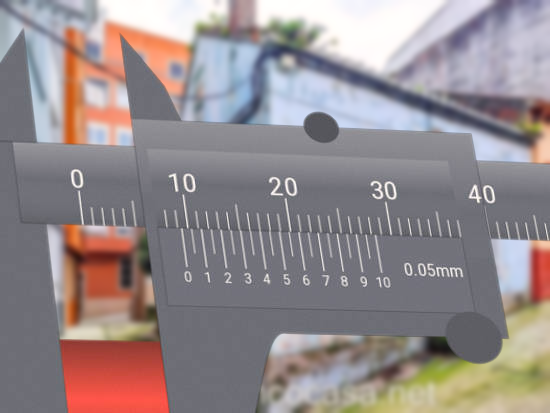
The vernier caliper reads 9.4 mm
